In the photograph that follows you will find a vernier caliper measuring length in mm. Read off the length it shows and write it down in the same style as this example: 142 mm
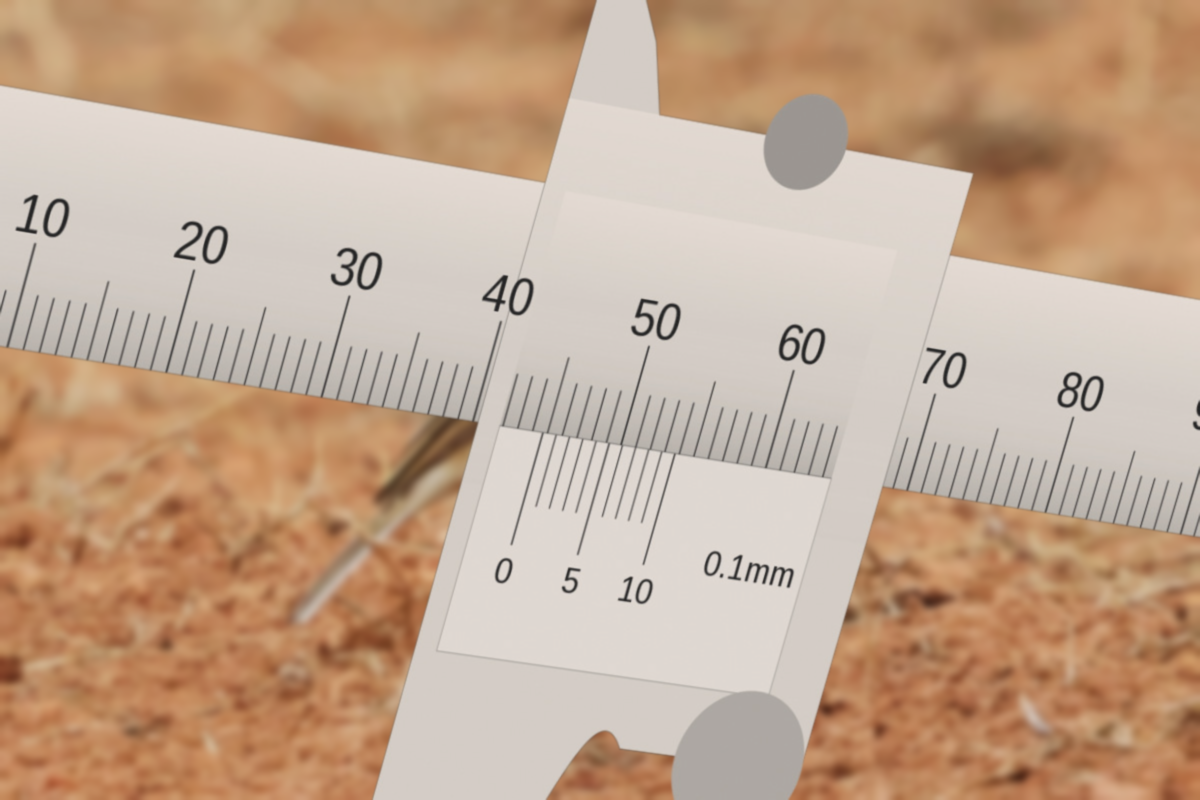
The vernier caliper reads 44.7 mm
